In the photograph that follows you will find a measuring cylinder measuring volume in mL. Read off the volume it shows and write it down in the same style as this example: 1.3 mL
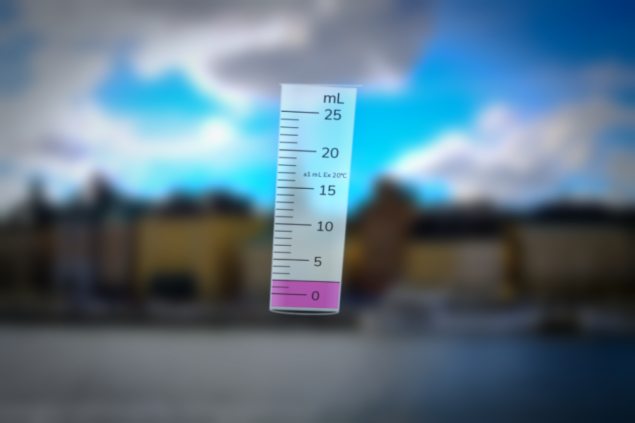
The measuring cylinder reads 2 mL
